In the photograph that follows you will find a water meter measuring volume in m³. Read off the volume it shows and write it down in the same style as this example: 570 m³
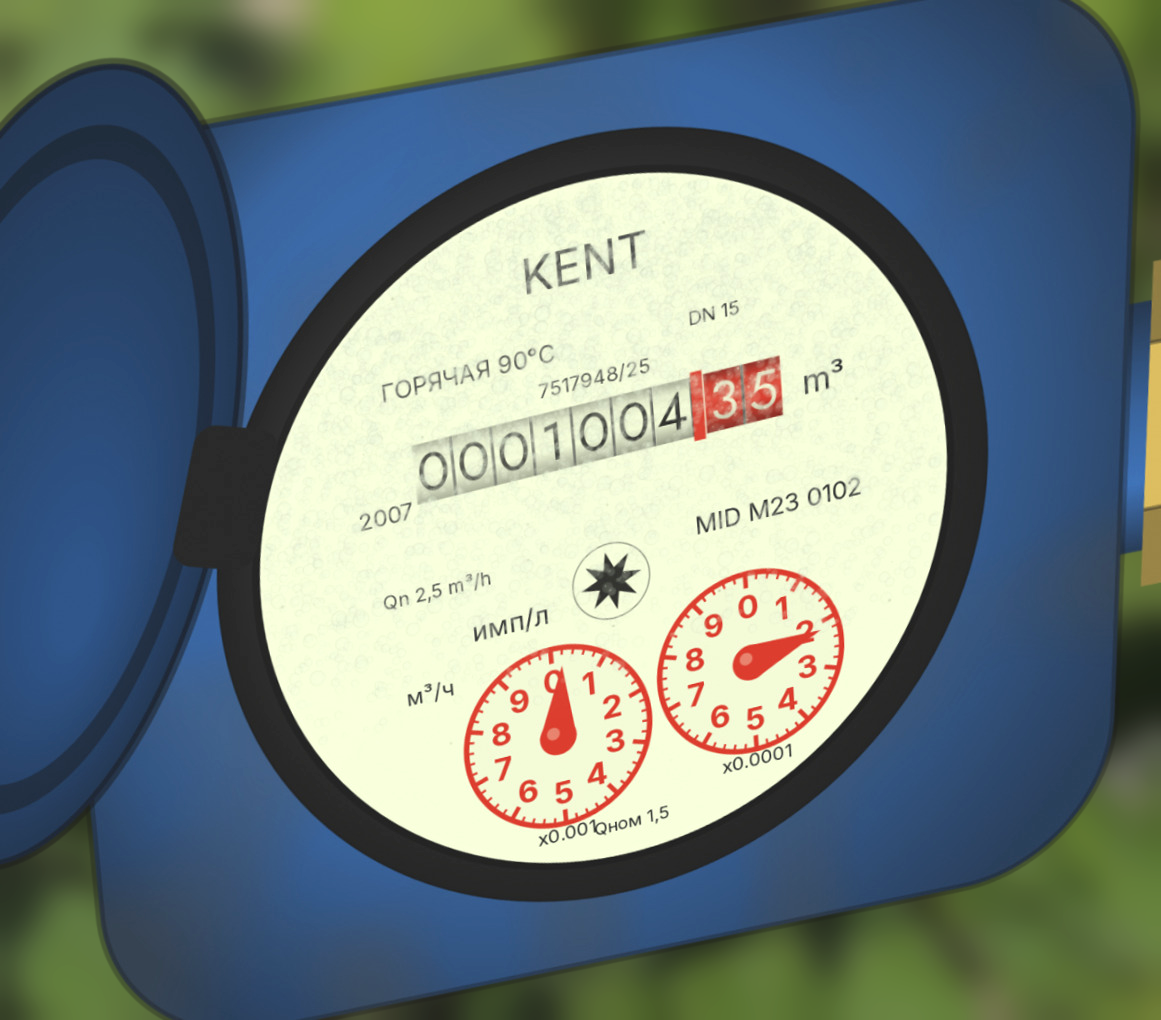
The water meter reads 1004.3502 m³
